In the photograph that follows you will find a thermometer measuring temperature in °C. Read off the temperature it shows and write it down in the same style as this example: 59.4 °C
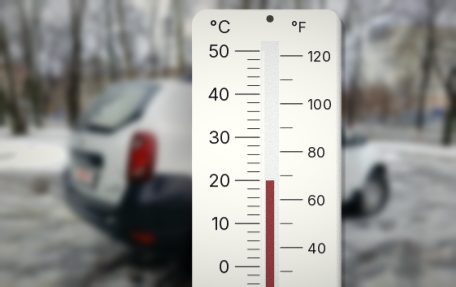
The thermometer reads 20 °C
